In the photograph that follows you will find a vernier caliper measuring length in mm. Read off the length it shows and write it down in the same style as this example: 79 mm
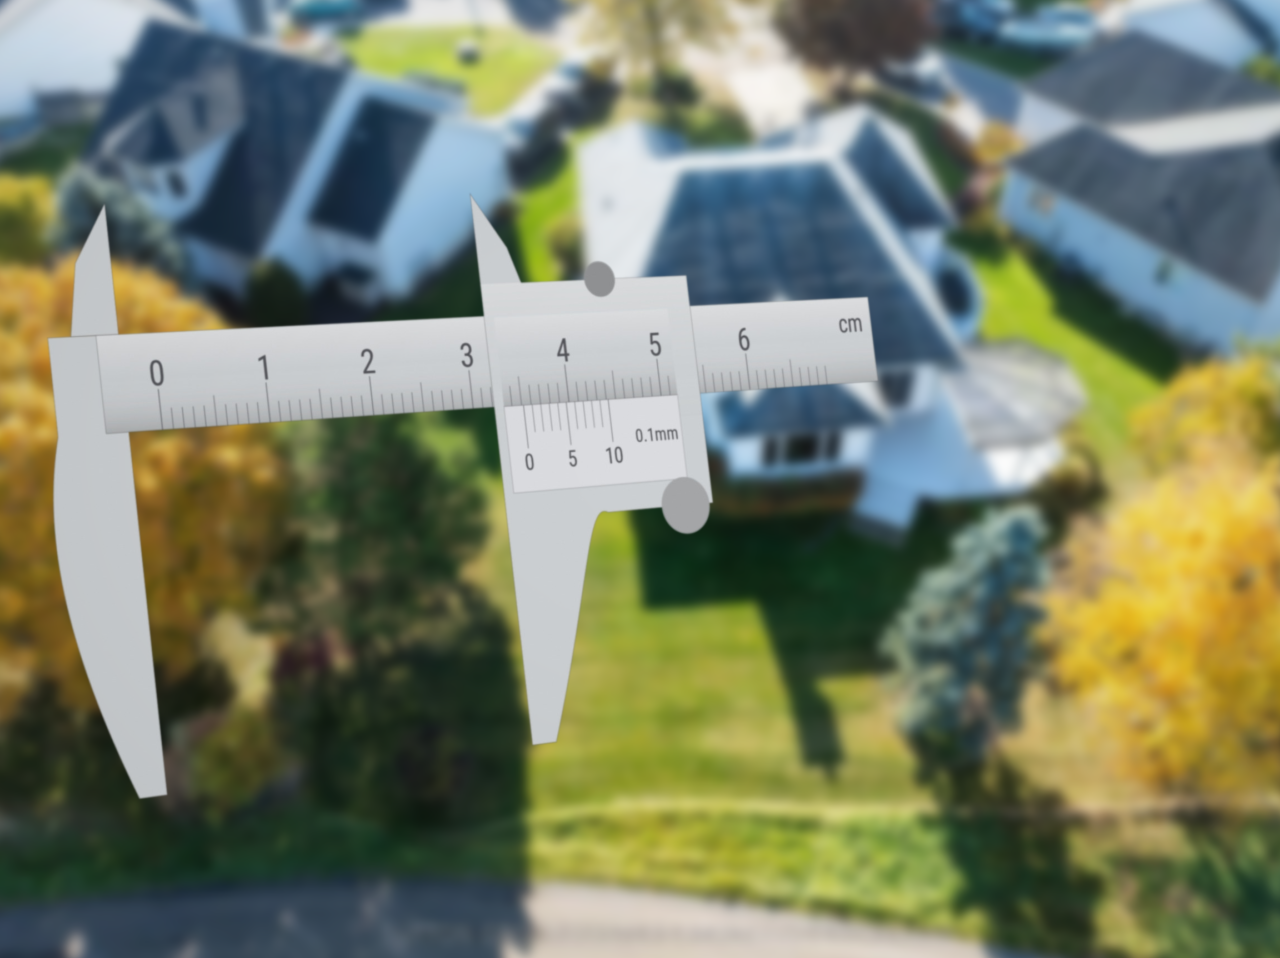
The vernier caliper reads 35.2 mm
